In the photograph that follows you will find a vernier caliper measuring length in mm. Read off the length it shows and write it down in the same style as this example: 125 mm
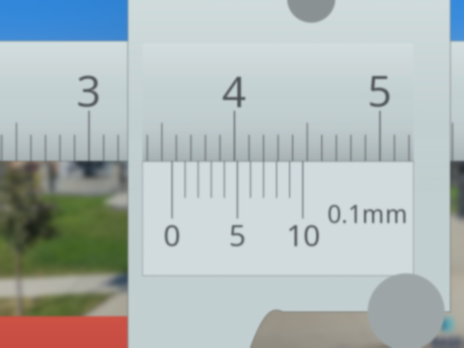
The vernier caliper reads 35.7 mm
